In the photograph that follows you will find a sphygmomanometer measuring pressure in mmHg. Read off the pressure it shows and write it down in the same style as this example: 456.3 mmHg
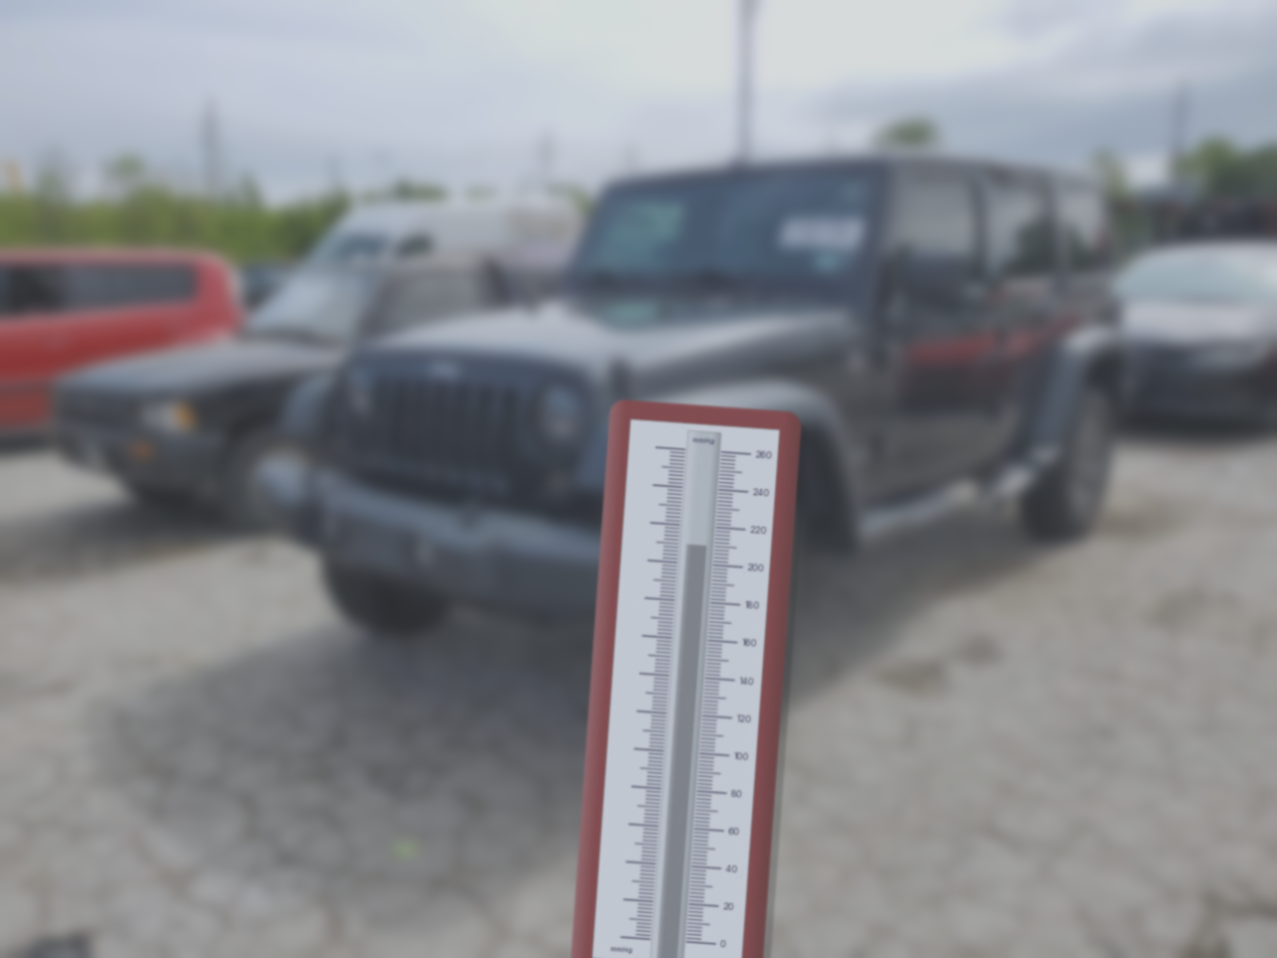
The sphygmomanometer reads 210 mmHg
